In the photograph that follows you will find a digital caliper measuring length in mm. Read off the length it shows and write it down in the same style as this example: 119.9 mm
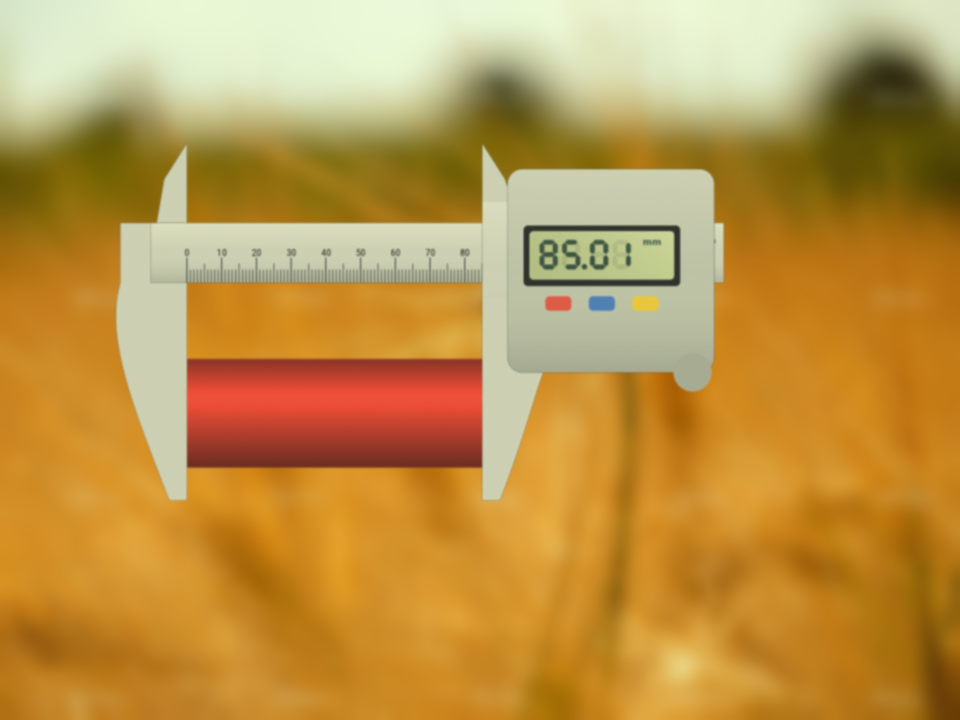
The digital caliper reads 85.01 mm
